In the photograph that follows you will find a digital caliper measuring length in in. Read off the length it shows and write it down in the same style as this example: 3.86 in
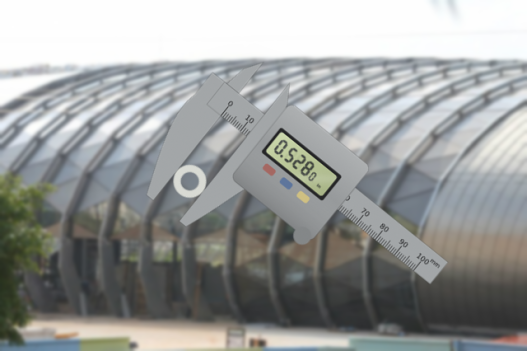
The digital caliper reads 0.5280 in
